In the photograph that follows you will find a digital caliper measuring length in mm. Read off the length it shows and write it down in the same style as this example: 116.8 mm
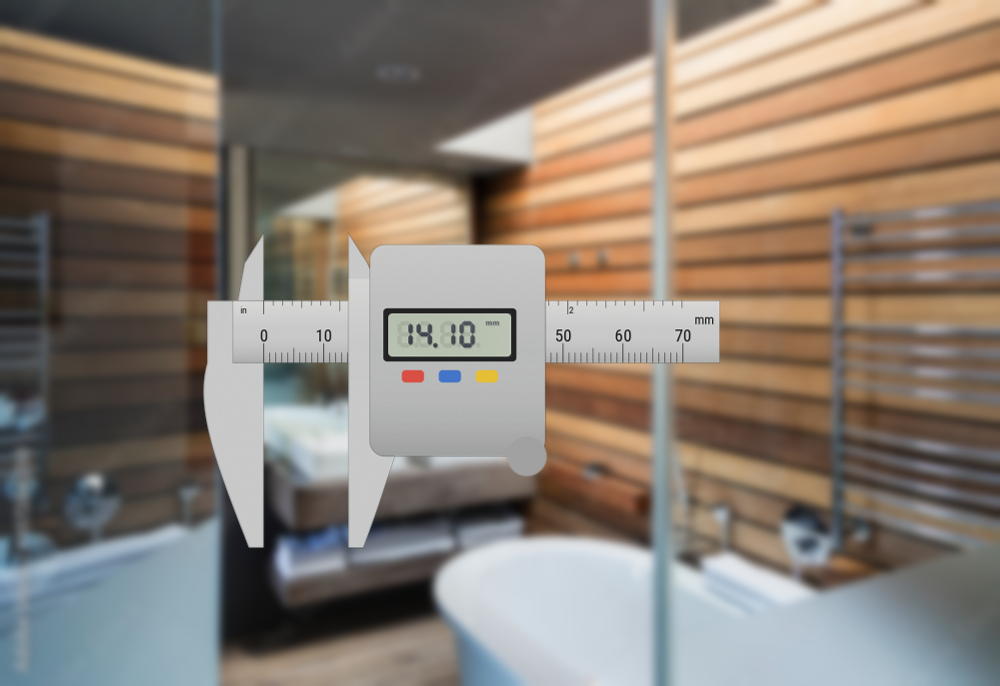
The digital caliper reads 14.10 mm
